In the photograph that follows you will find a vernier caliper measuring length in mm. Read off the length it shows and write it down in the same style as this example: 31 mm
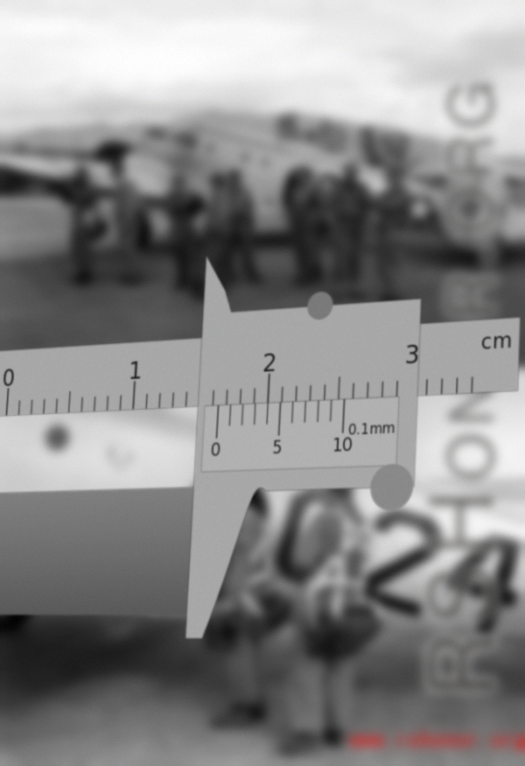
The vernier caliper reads 16.4 mm
